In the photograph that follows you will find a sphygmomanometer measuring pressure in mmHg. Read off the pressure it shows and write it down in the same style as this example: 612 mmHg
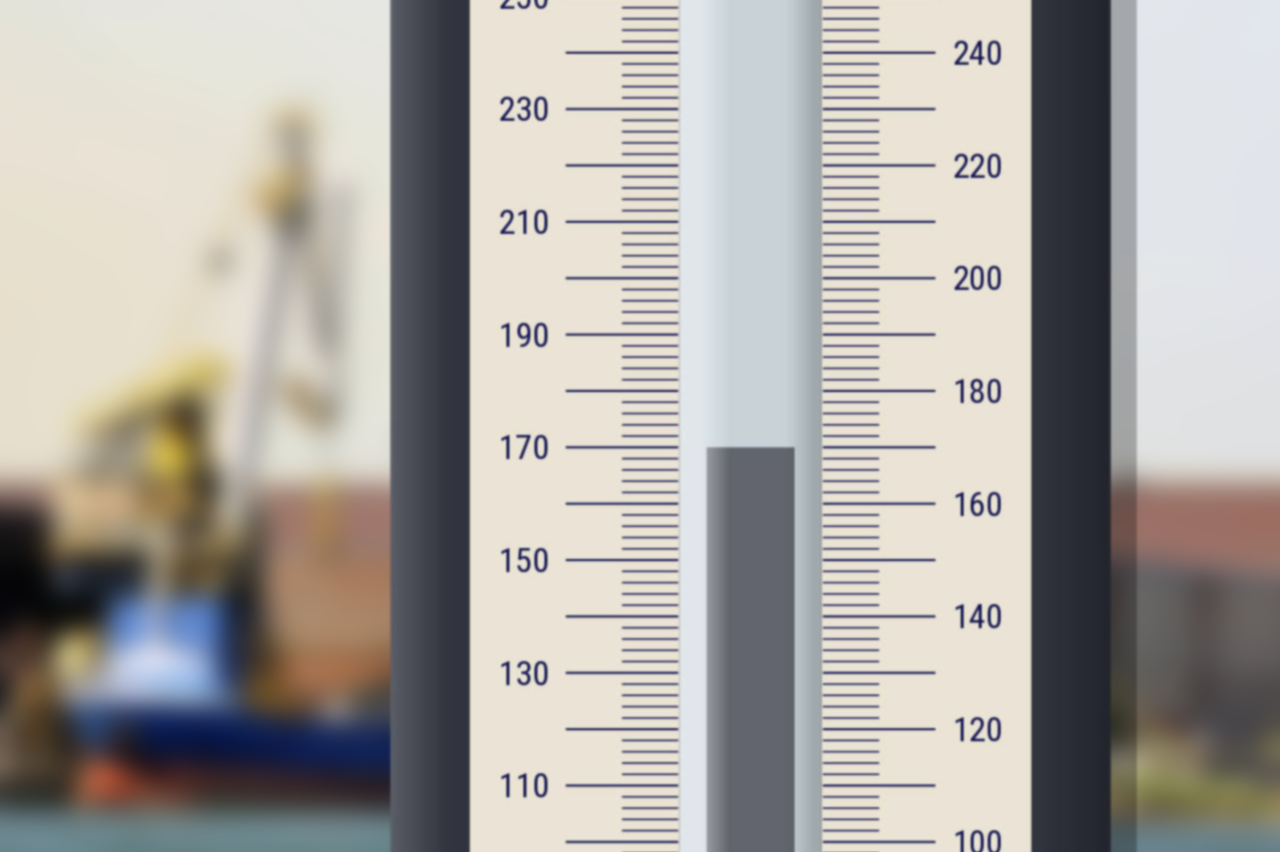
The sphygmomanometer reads 170 mmHg
